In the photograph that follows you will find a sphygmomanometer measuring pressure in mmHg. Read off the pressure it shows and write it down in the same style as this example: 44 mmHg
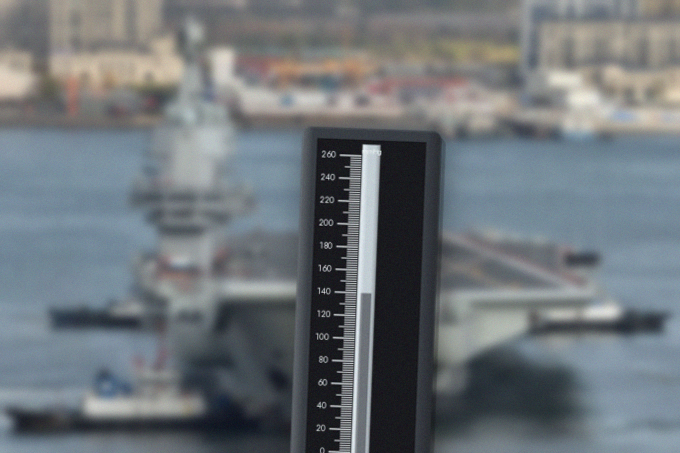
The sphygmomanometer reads 140 mmHg
